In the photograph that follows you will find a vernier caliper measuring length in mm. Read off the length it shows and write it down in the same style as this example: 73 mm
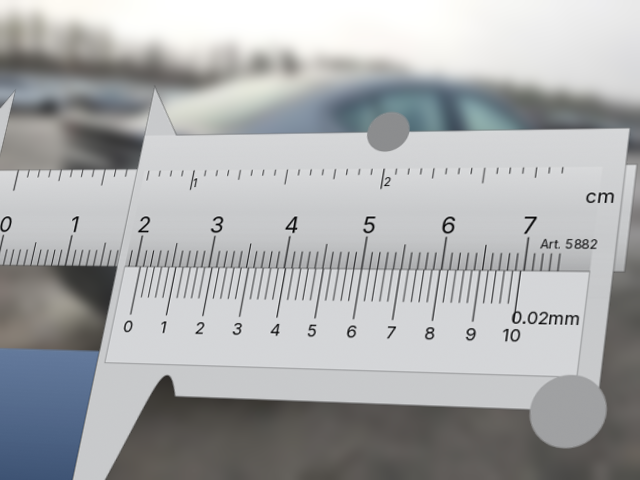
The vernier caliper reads 20.6 mm
